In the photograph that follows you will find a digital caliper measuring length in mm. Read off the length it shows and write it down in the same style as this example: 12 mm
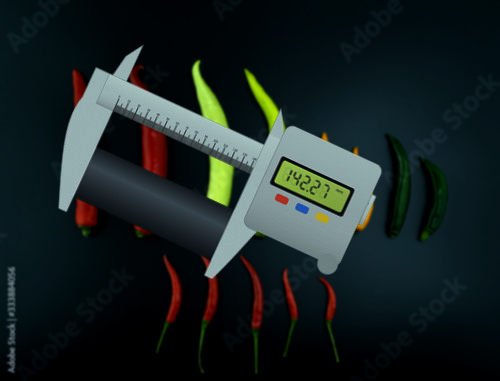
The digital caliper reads 142.27 mm
